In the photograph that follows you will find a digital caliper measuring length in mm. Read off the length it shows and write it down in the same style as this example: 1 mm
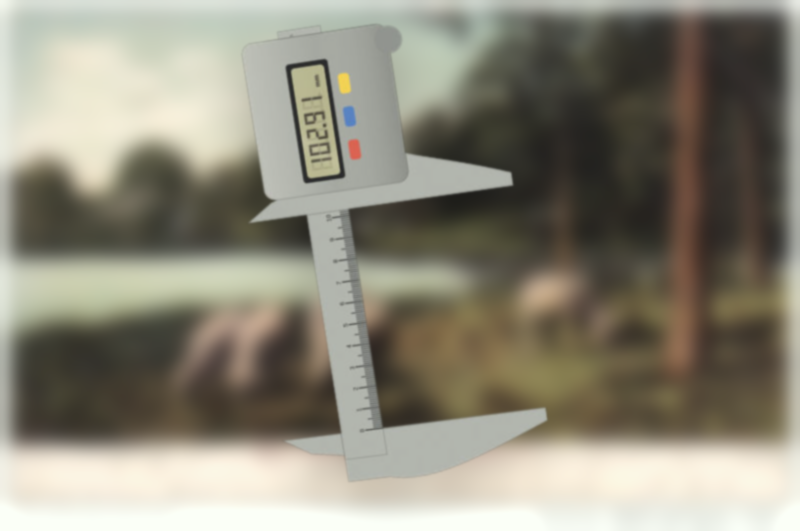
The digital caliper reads 102.91 mm
